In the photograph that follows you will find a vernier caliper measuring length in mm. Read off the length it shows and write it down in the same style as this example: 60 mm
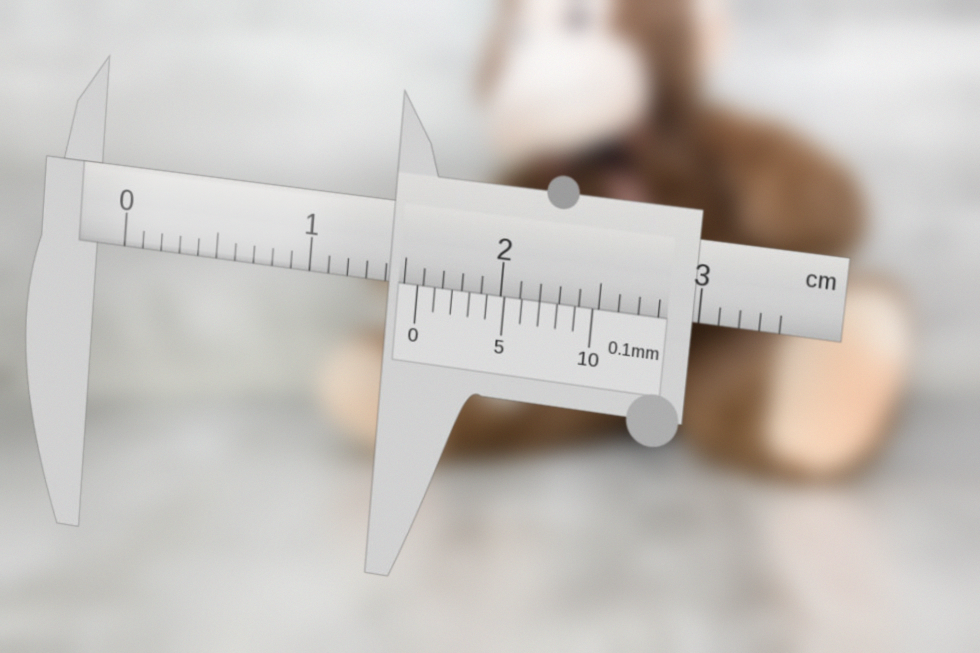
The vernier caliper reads 15.7 mm
